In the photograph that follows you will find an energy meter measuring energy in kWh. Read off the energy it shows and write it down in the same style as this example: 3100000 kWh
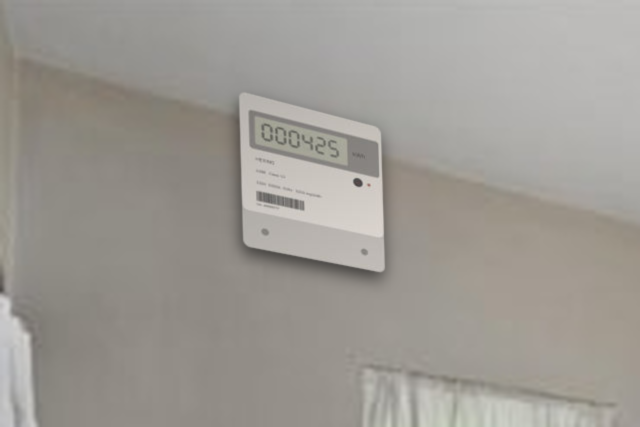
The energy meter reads 425 kWh
